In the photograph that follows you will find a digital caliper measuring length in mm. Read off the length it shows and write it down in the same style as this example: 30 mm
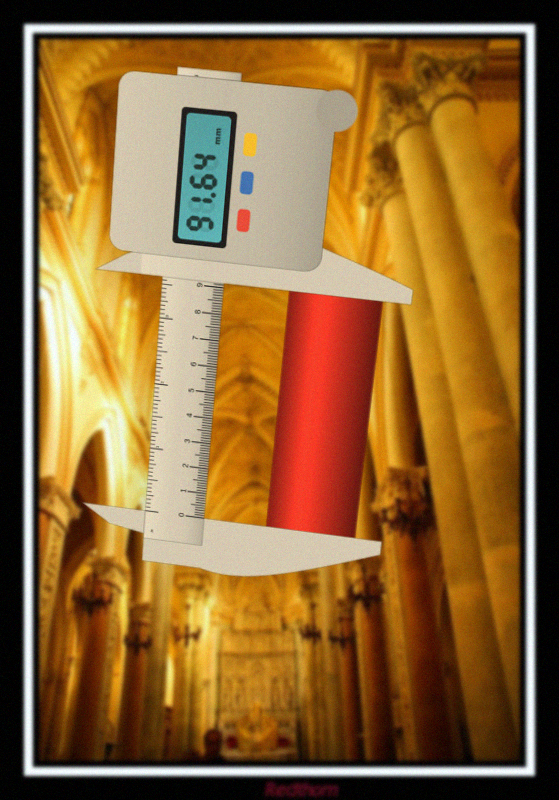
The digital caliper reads 91.64 mm
